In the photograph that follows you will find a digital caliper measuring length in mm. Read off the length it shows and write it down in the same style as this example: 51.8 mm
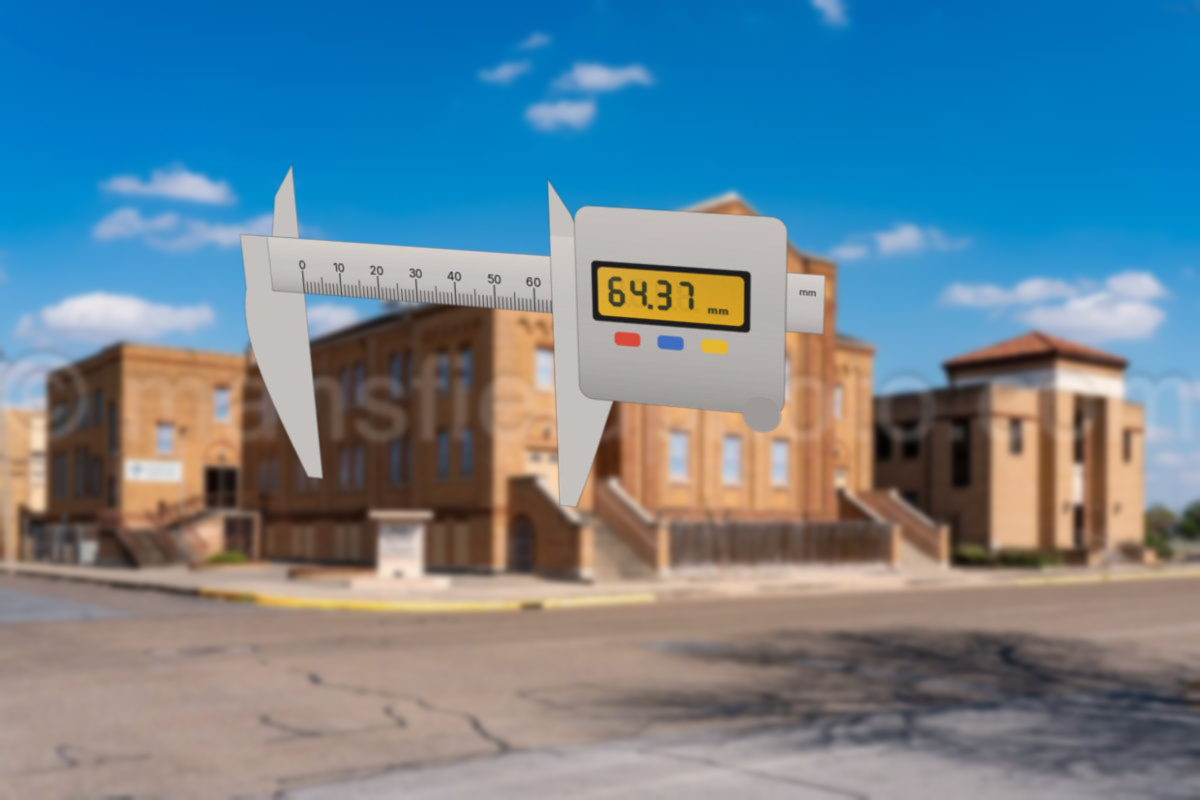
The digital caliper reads 64.37 mm
